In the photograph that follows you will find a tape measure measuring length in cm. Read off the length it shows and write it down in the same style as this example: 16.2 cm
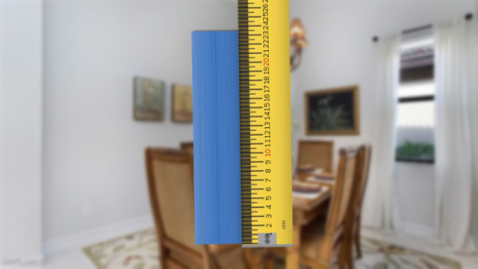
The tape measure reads 23.5 cm
